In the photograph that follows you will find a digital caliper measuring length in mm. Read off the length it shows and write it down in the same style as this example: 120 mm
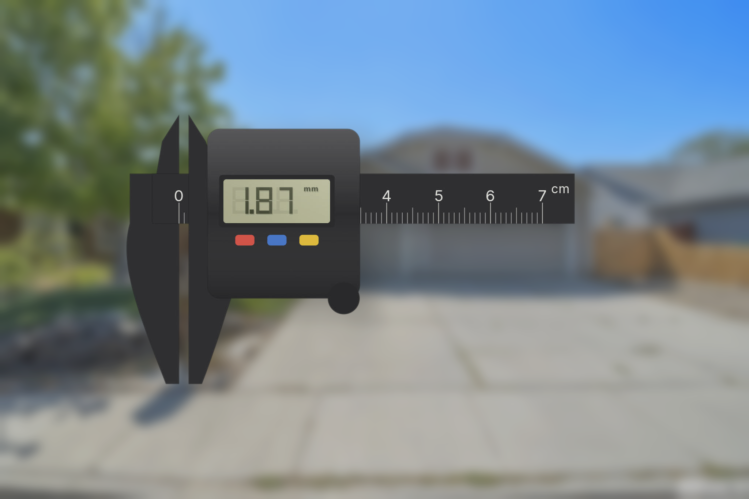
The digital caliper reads 1.87 mm
